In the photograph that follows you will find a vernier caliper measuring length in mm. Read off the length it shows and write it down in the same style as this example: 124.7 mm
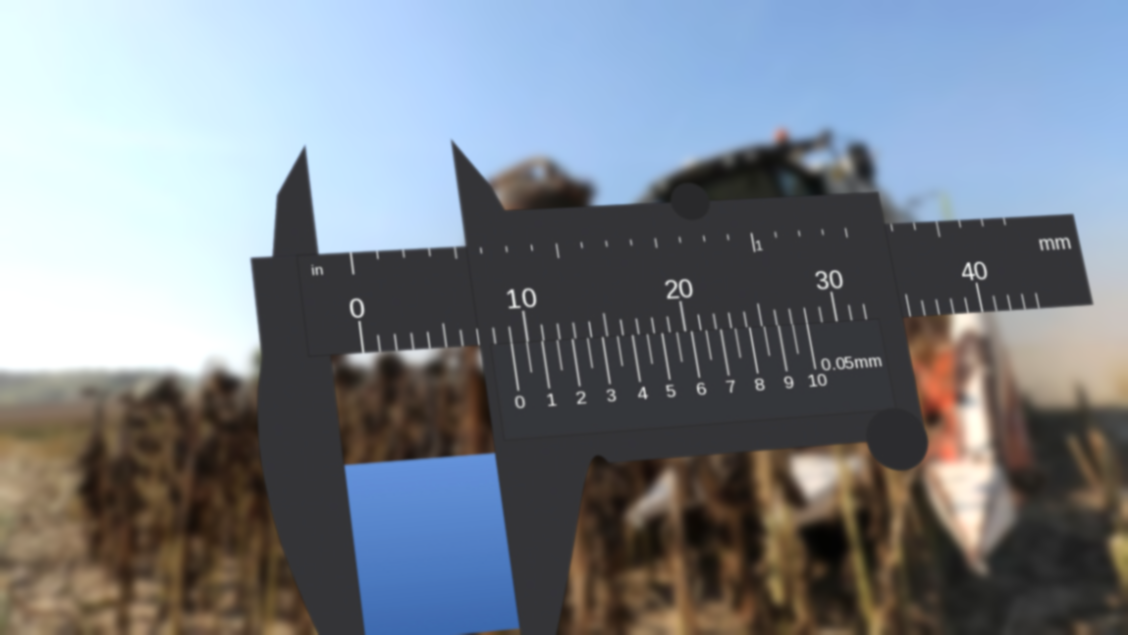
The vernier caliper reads 9.0 mm
